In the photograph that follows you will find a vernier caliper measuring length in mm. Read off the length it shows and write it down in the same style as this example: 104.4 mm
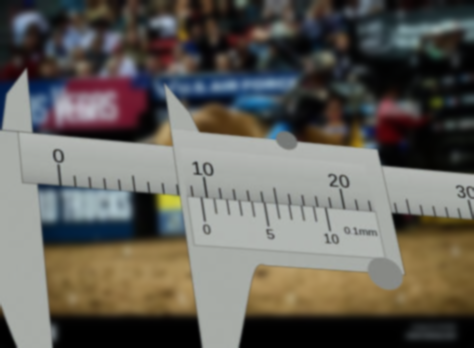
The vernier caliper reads 9.6 mm
